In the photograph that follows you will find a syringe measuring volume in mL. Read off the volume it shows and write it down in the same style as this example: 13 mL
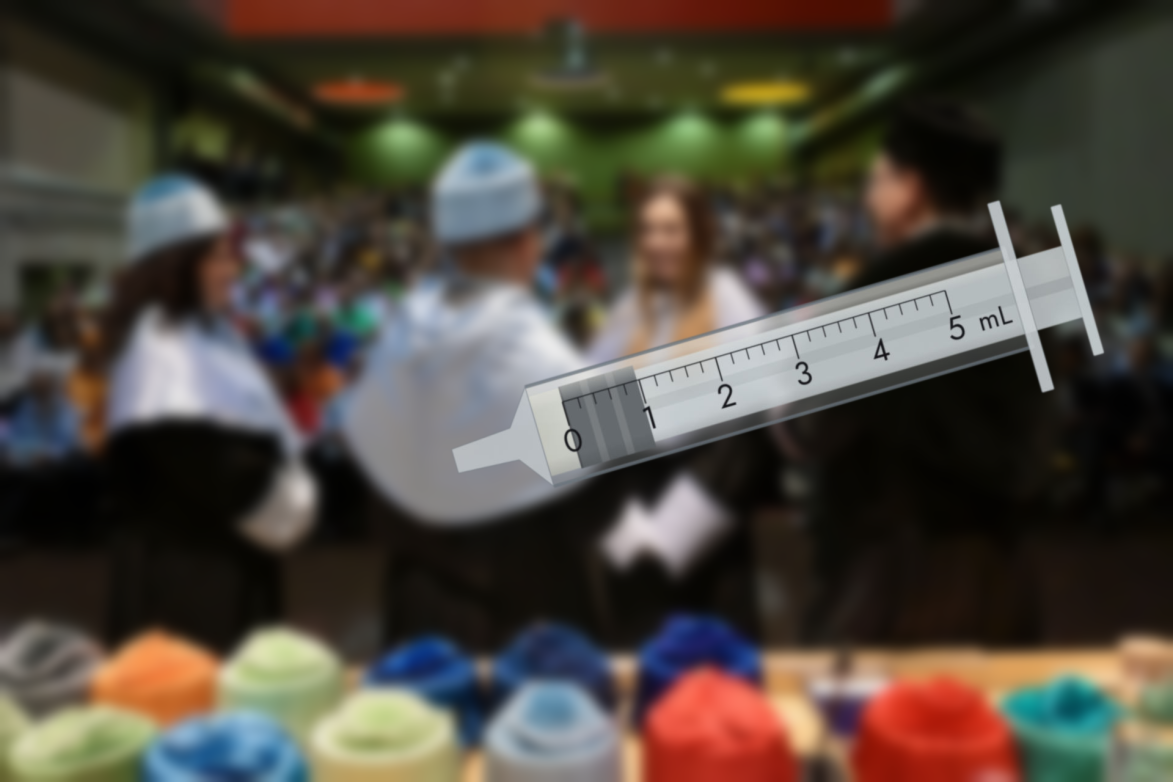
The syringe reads 0 mL
